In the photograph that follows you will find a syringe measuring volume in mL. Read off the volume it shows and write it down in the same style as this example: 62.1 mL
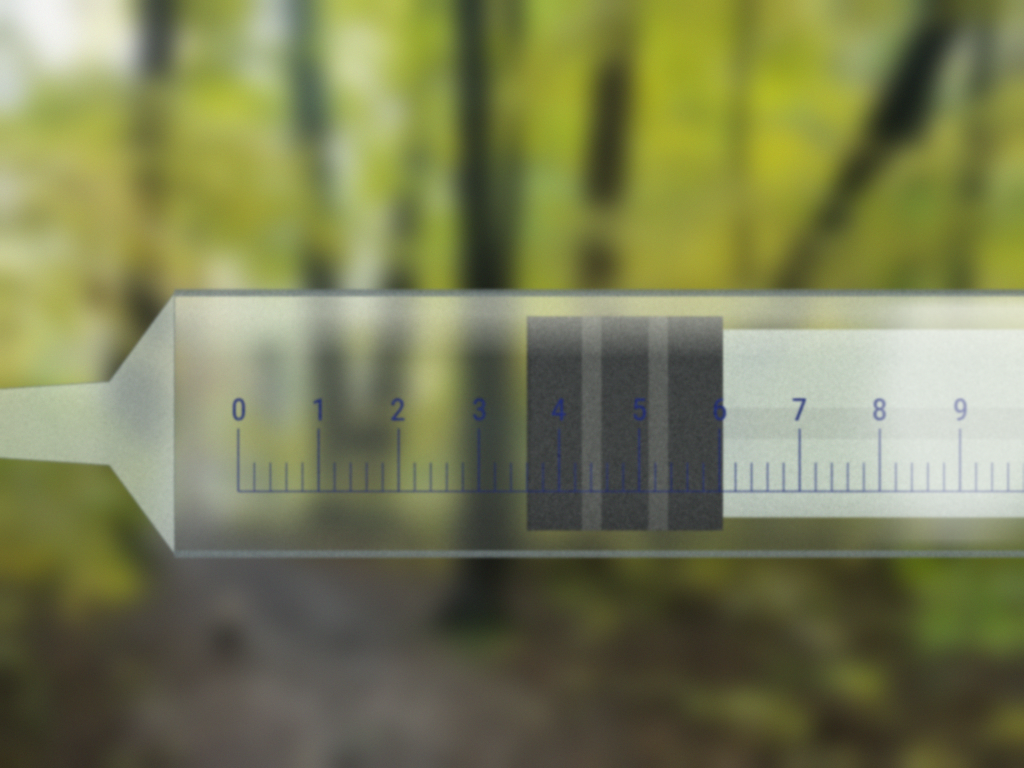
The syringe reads 3.6 mL
